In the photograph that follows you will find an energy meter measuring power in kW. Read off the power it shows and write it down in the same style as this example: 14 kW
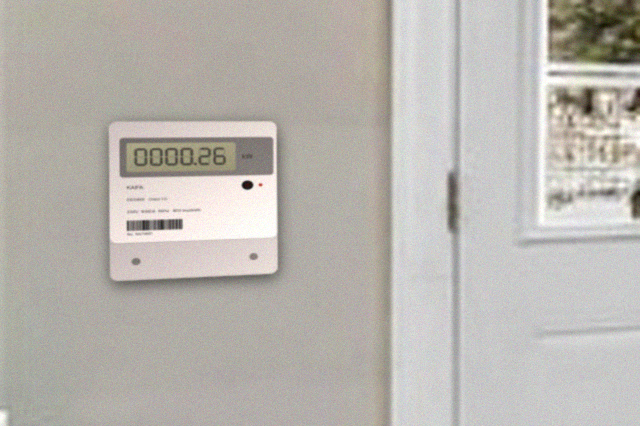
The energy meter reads 0.26 kW
